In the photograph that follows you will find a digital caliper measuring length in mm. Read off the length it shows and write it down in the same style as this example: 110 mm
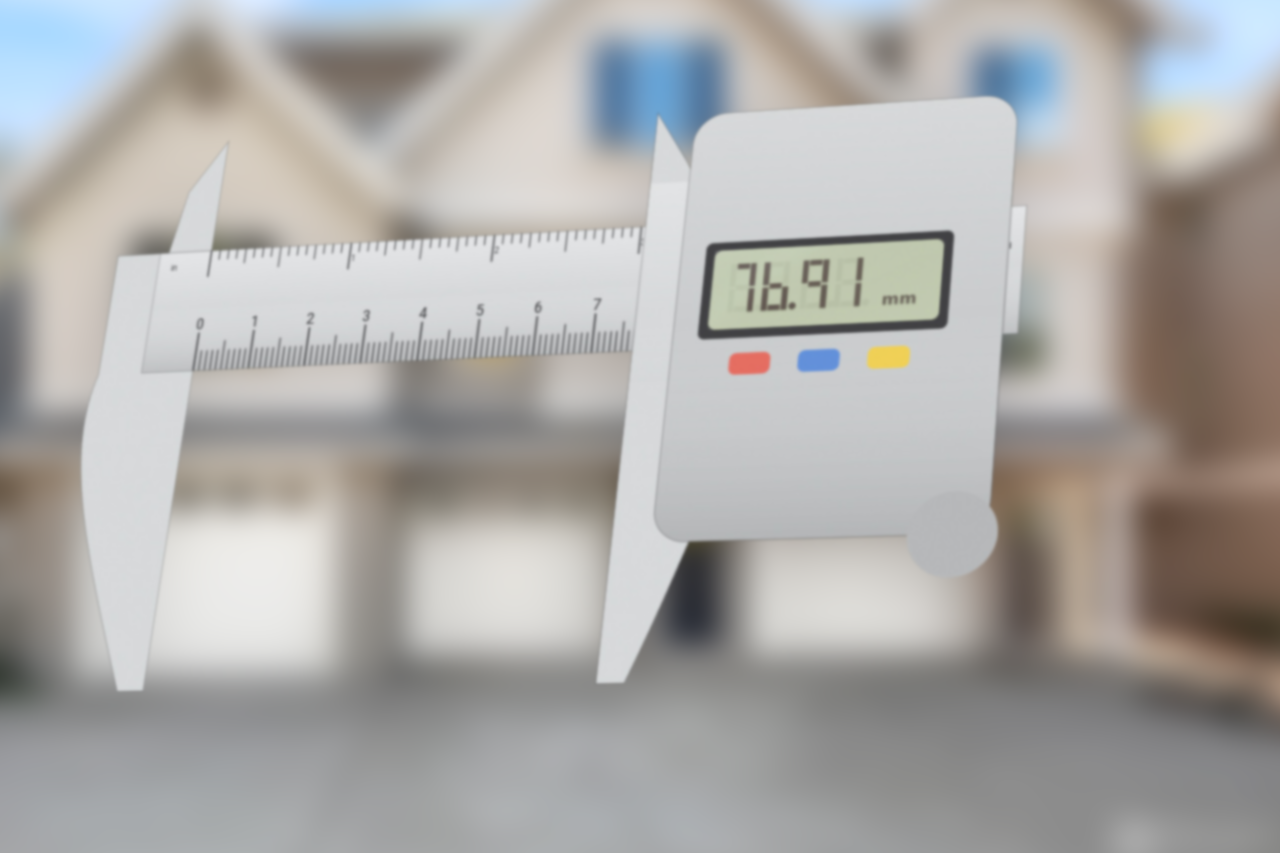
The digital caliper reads 76.91 mm
